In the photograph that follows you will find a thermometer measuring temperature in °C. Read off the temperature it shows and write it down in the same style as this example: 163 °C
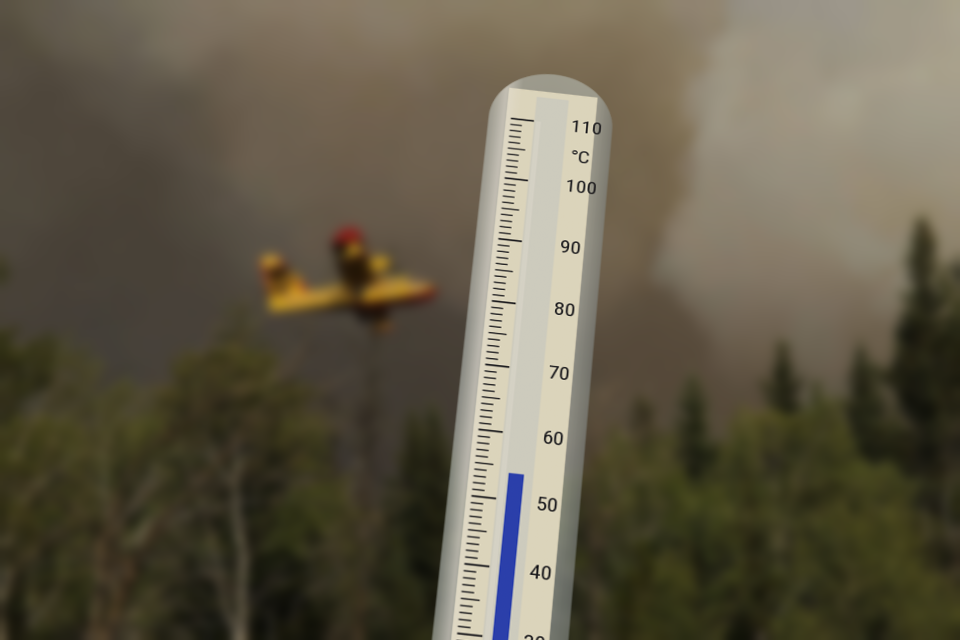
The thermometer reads 54 °C
